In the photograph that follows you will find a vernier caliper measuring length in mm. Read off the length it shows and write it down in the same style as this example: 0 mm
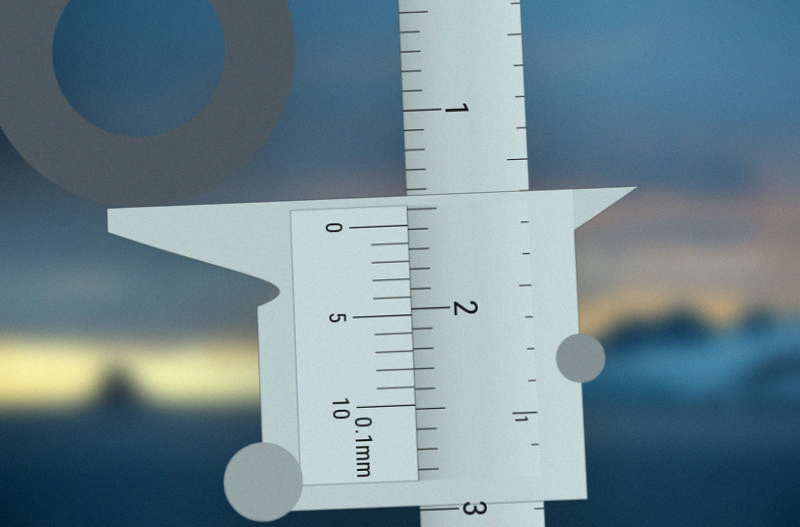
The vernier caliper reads 15.8 mm
